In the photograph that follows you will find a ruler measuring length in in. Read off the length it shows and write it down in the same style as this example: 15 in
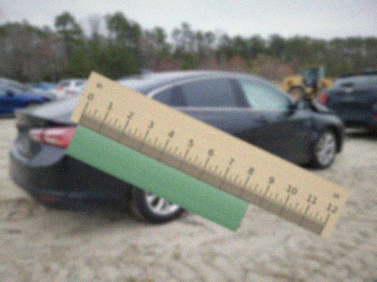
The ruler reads 8.5 in
